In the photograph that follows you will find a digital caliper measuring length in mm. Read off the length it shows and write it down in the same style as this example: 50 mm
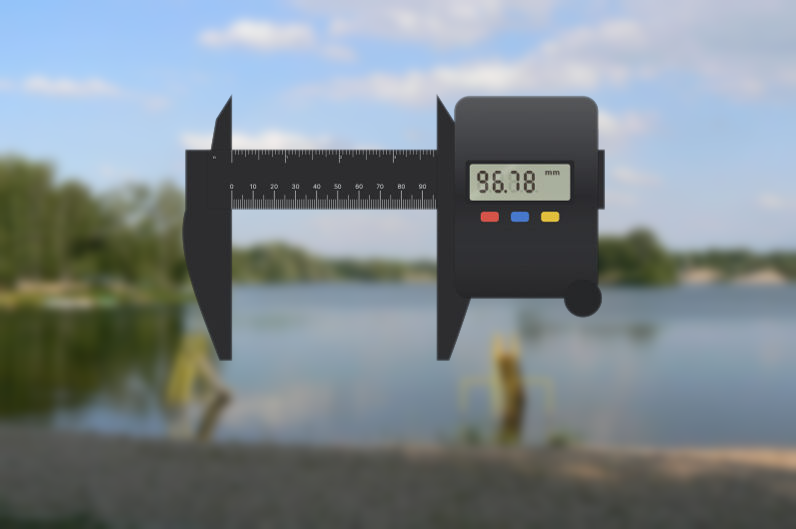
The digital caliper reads 96.78 mm
